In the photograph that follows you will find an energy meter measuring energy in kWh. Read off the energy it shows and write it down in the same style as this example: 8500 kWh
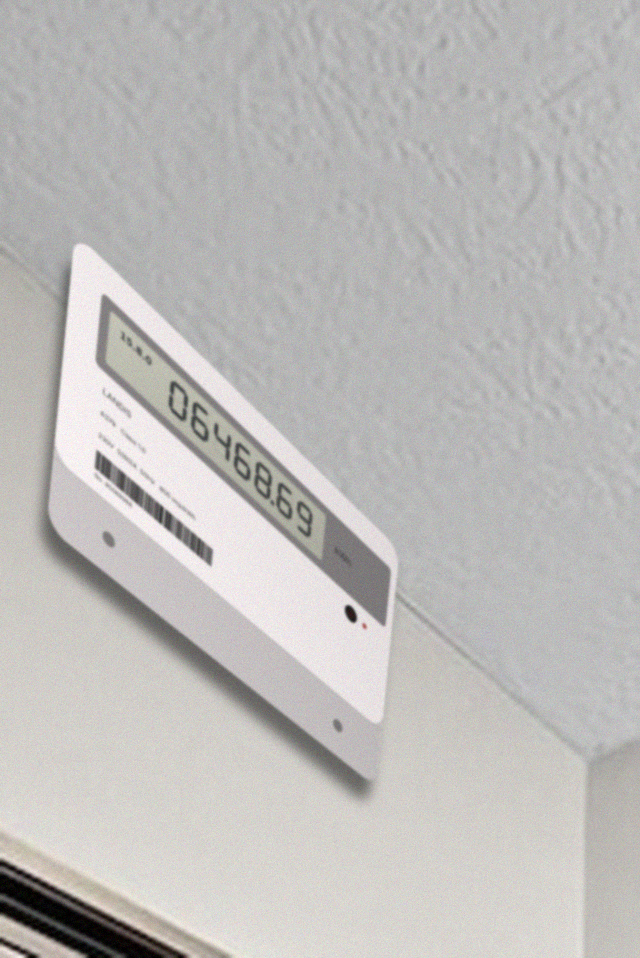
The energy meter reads 6468.69 kWh
